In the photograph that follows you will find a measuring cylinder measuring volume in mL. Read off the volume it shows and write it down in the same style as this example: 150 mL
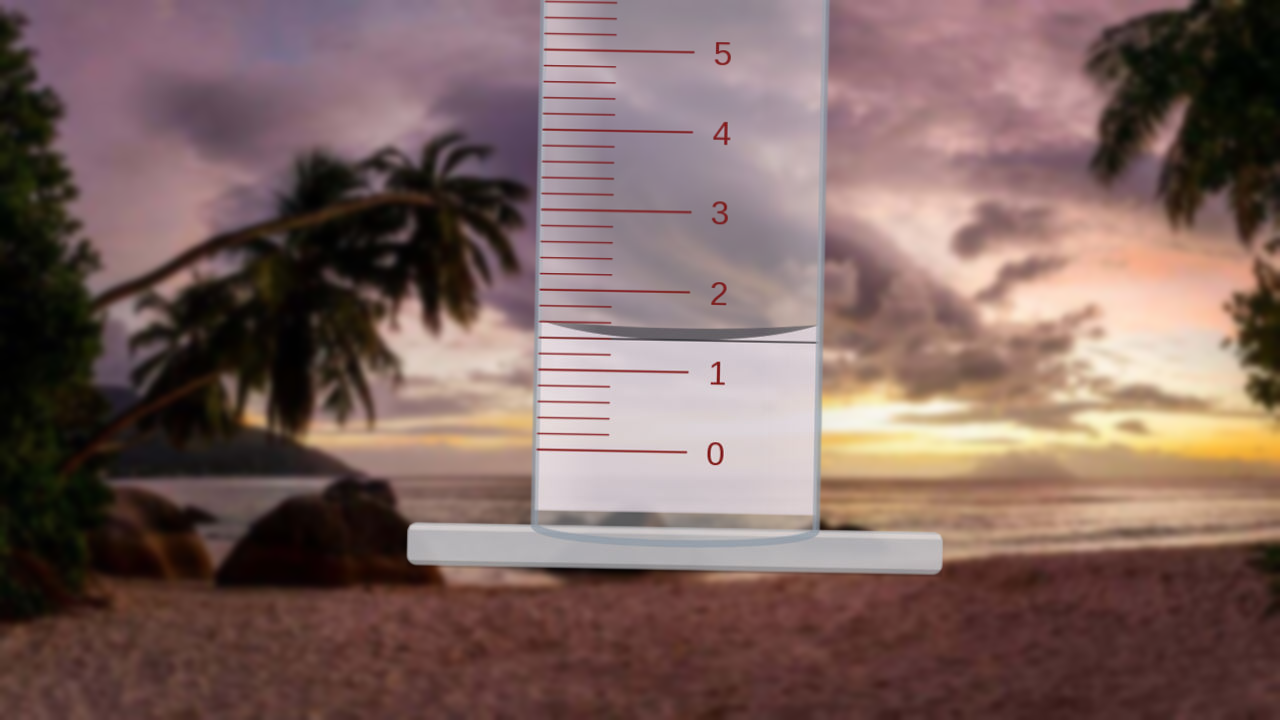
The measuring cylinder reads 1.4 mL
